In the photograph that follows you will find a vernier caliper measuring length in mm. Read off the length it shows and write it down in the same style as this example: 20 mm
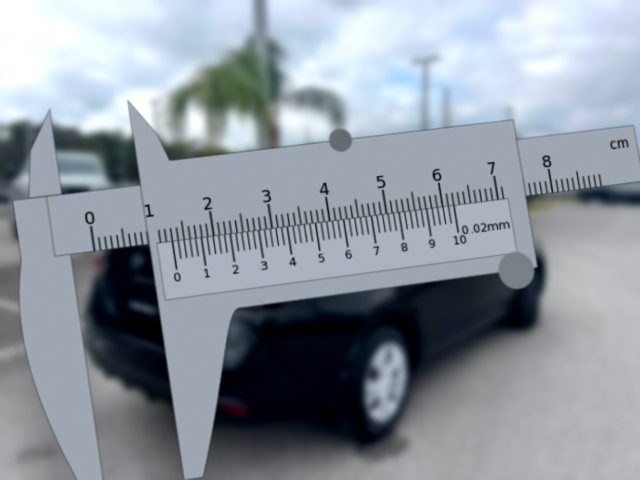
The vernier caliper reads 13.0 mm
